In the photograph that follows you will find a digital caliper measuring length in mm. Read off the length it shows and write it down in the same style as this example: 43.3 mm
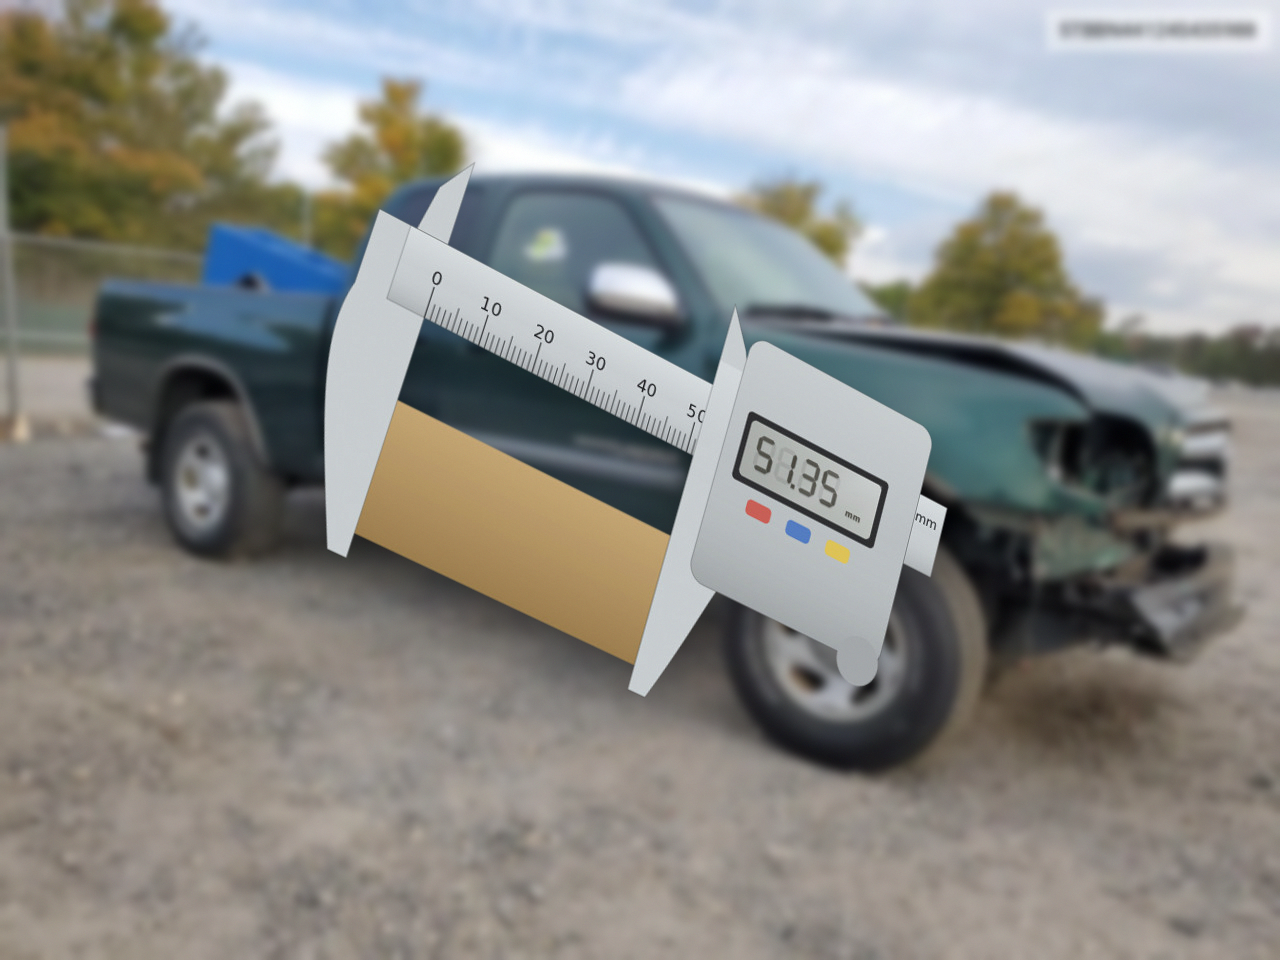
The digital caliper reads 51.35 mm
